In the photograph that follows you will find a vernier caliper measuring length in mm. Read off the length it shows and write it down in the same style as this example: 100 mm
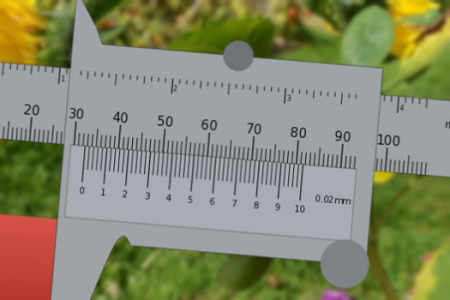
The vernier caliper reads 32.5 mm
